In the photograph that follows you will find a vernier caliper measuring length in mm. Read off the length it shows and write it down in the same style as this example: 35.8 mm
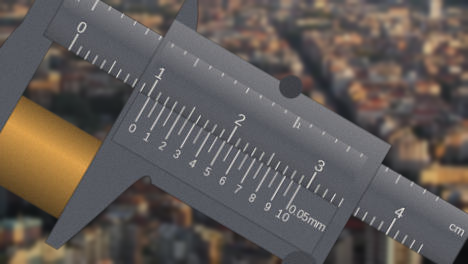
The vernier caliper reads 10.2 mm
